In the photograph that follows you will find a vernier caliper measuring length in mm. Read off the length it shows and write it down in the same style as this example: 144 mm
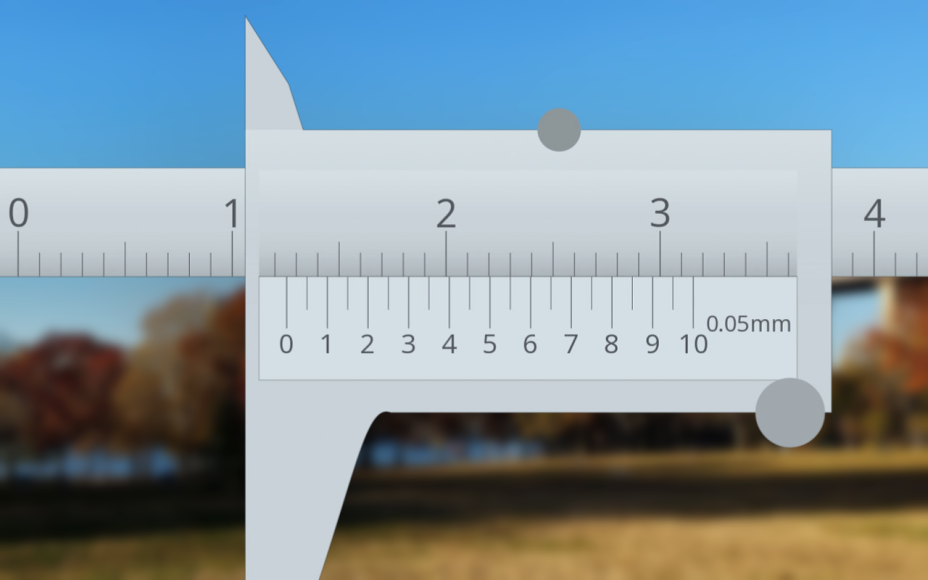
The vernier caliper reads 12.55 mm
